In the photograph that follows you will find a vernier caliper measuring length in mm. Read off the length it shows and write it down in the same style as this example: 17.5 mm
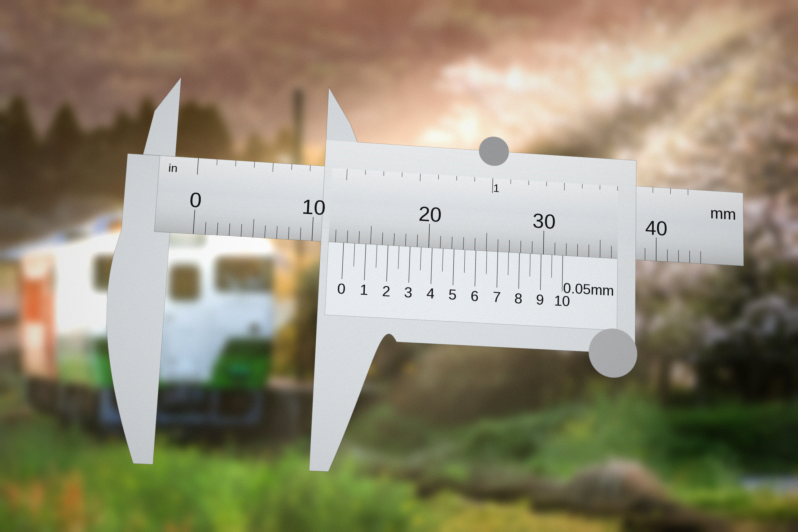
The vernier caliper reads 12.7 mm
